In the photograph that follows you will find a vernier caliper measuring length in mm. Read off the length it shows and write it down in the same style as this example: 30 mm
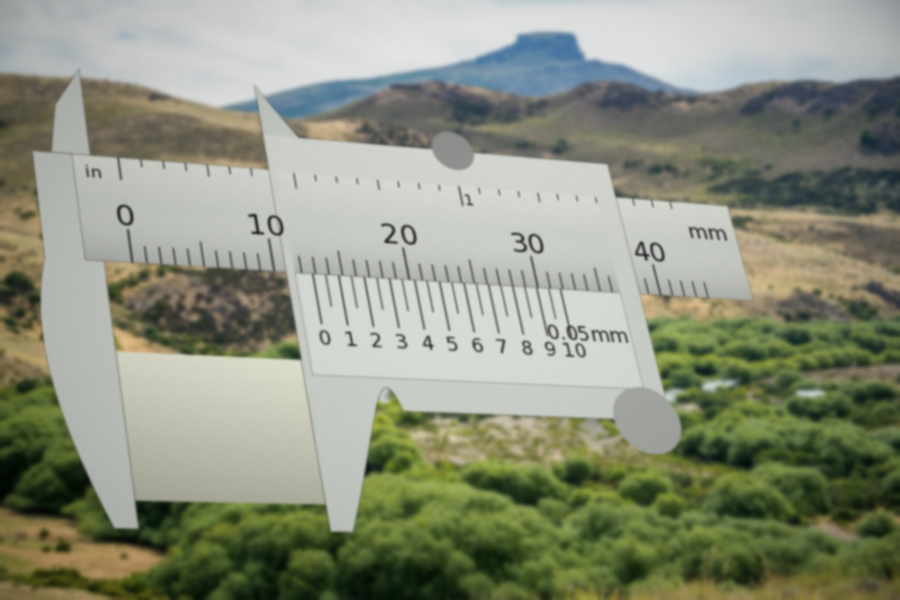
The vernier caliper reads 12.8 mm
